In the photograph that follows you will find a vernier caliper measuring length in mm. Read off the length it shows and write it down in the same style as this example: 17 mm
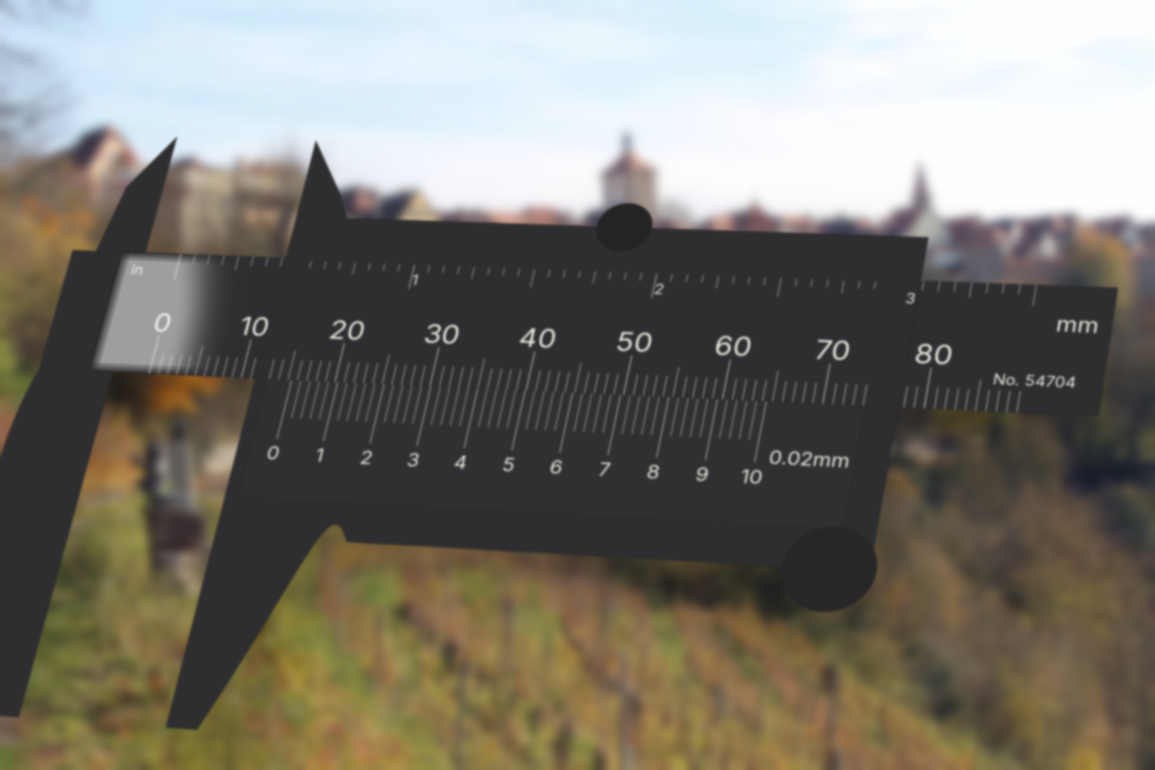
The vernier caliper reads 15.4 mm
